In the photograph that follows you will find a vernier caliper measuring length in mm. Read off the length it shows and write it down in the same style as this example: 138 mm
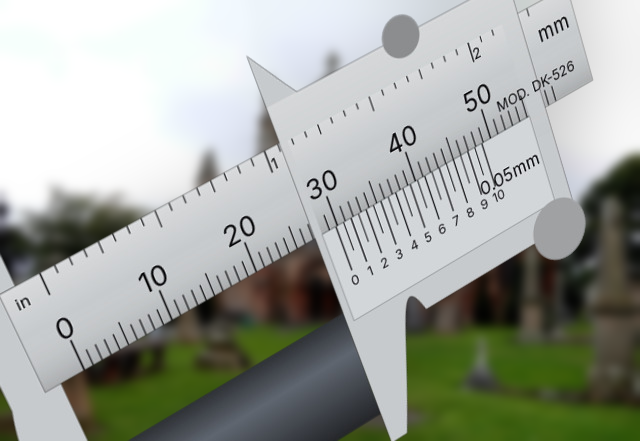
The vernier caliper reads 29.8 mm
